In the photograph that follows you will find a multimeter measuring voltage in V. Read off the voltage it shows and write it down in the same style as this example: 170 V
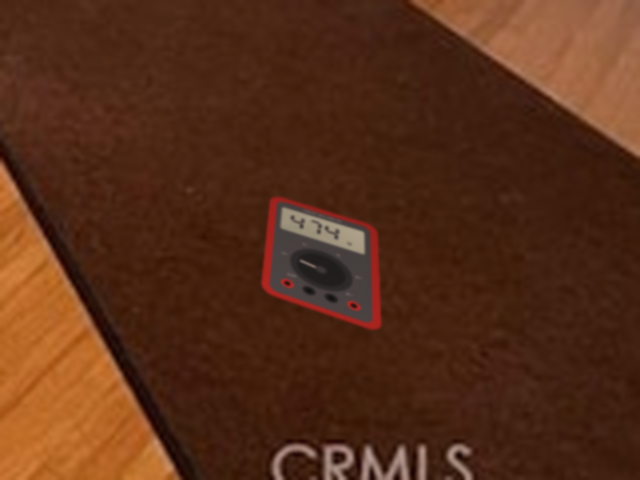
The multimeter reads 474 V
